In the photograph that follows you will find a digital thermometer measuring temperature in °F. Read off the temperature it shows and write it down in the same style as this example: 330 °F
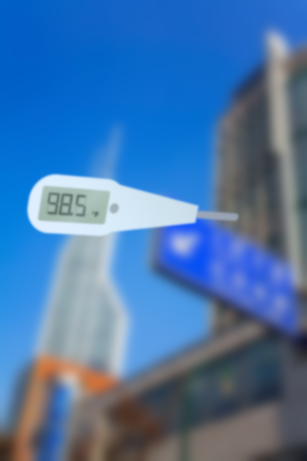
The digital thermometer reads 98.5 °F
